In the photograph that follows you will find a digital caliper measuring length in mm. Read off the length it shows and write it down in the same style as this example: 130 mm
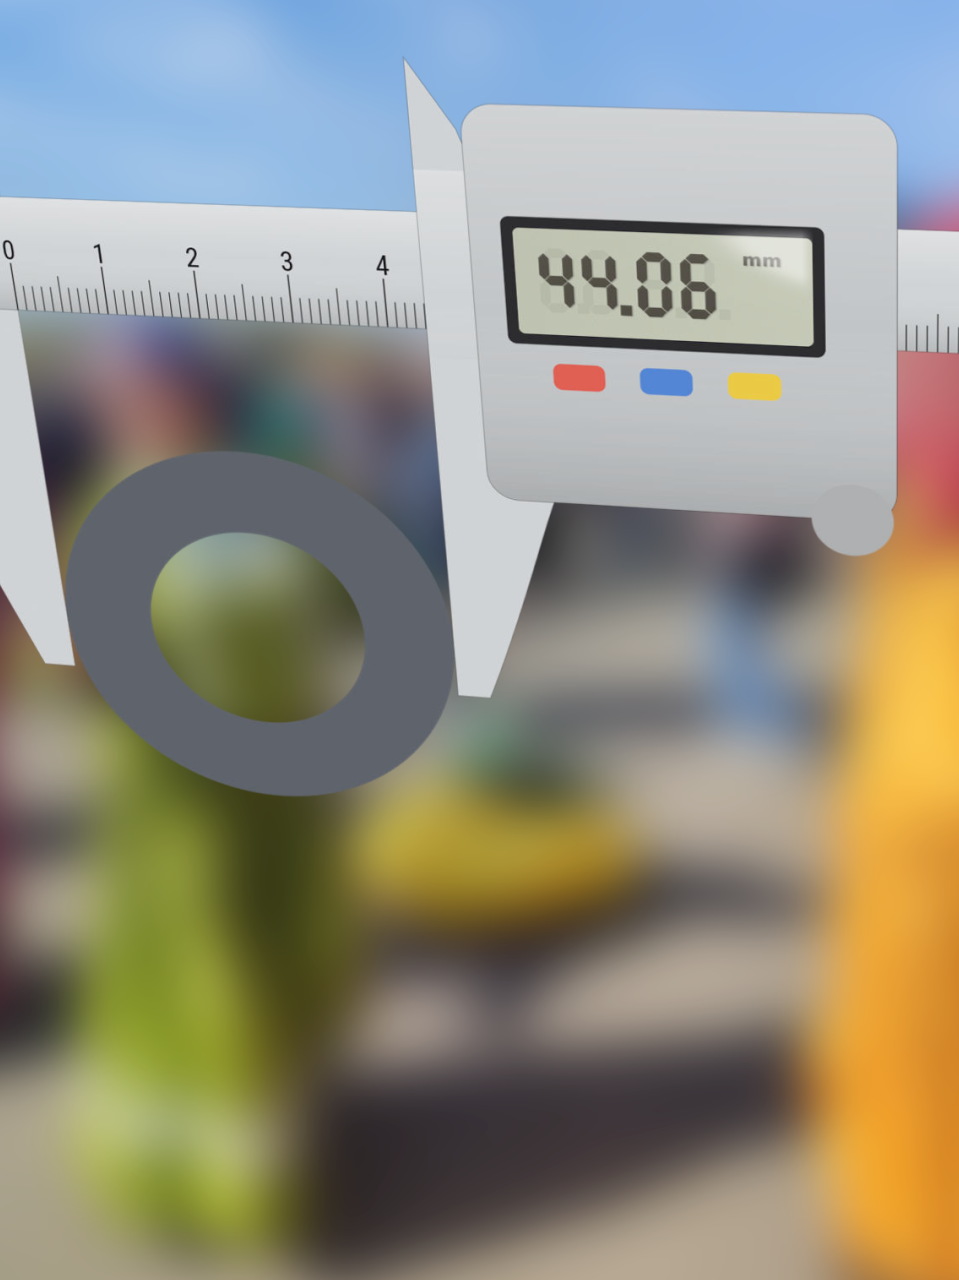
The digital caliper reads 44.06 mm
